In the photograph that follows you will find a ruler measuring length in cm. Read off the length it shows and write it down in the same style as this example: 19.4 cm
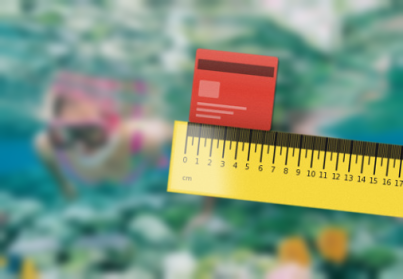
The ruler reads 6.5 cm
